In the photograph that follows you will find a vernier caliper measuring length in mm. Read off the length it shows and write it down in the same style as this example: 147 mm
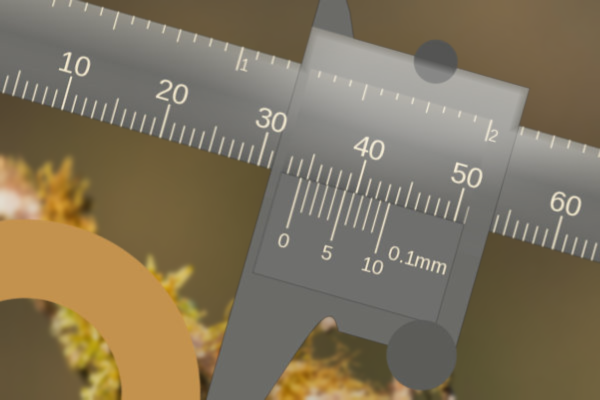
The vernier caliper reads 34.4 mm
